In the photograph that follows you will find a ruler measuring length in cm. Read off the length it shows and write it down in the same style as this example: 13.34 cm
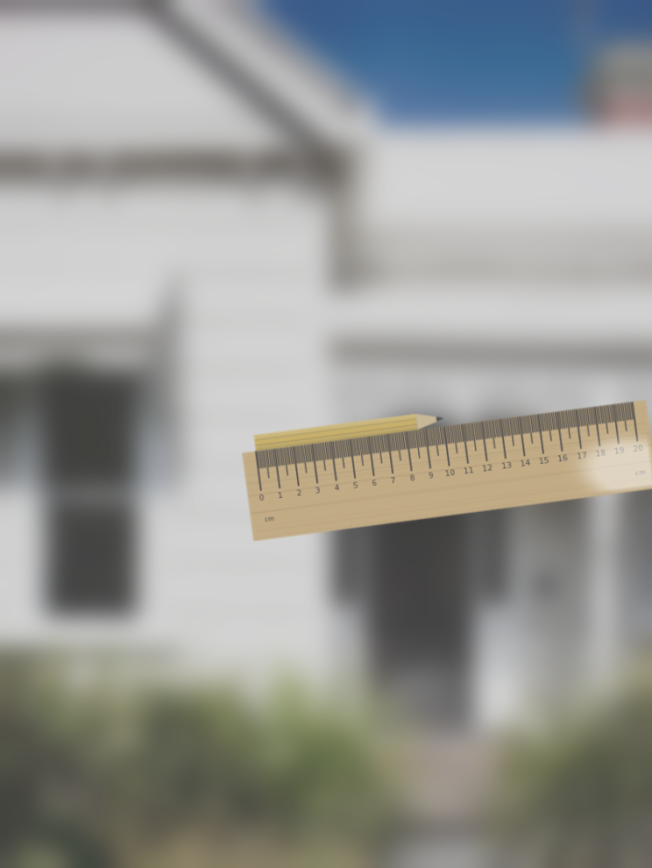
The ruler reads 10 cm
